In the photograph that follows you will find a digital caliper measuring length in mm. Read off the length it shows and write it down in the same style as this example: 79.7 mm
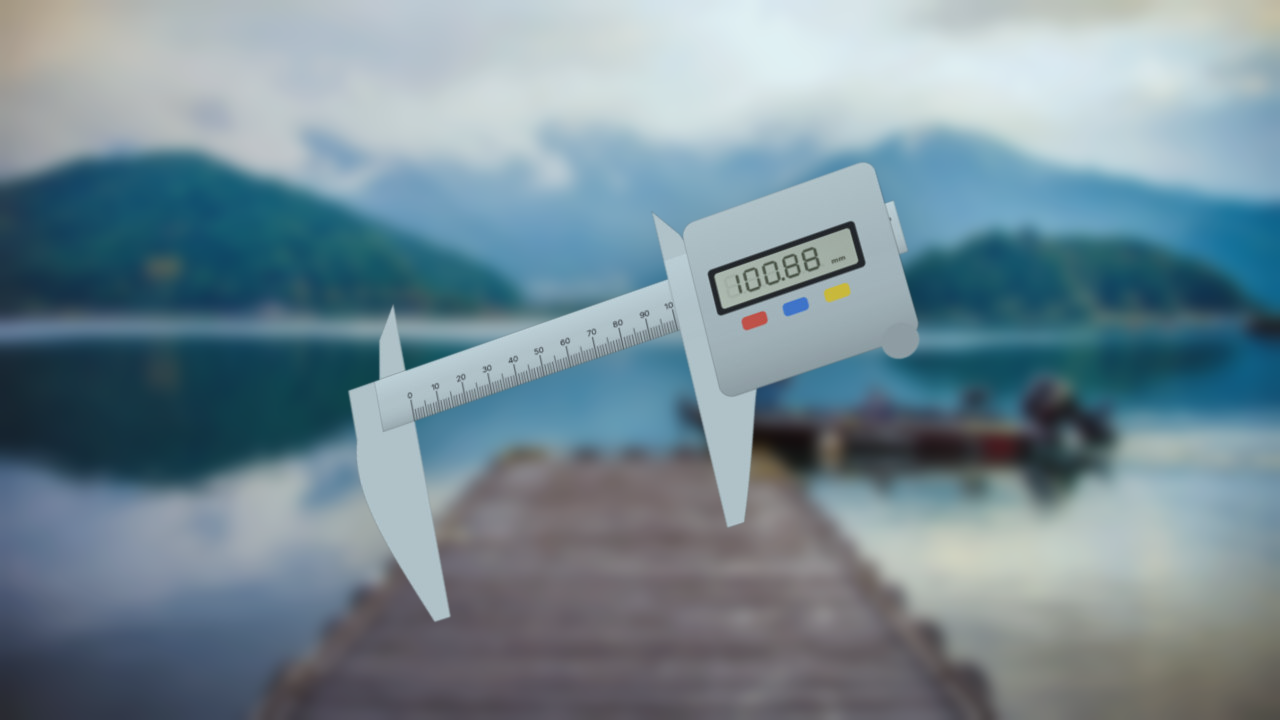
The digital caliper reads 100.88 mm
